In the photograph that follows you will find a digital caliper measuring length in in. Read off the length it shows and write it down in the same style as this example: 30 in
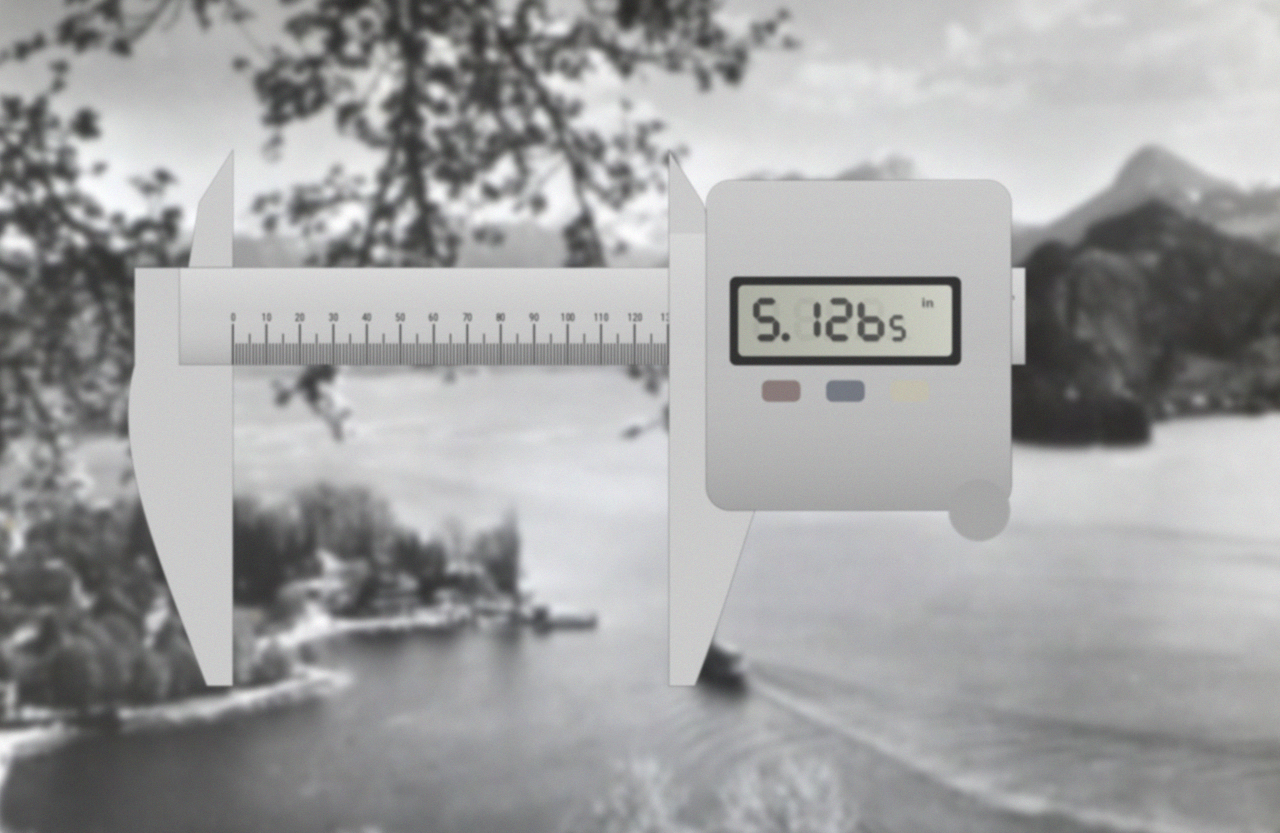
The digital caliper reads 5.1265 in
